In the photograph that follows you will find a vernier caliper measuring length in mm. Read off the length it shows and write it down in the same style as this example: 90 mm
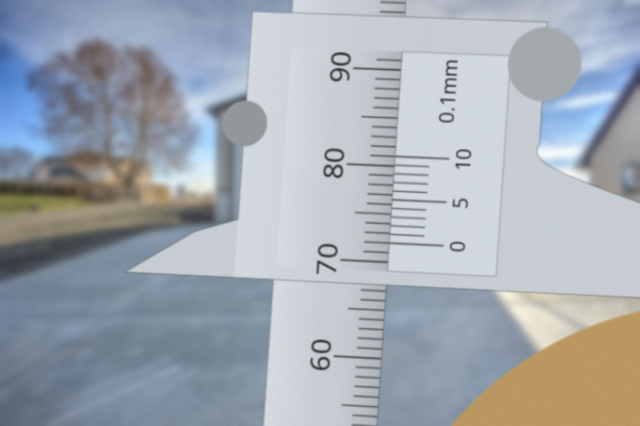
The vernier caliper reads 72.0 mm
